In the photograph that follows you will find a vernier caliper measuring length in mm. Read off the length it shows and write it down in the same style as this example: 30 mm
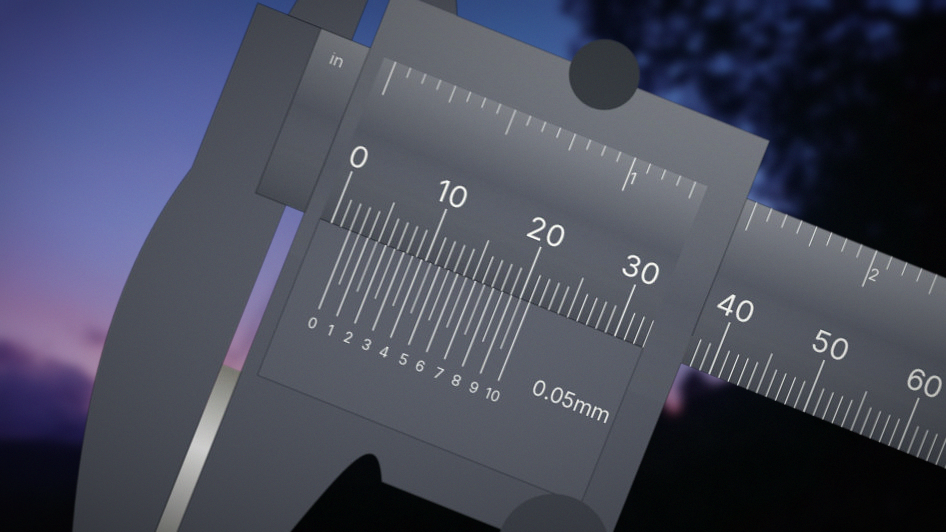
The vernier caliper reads 2.0 mm
